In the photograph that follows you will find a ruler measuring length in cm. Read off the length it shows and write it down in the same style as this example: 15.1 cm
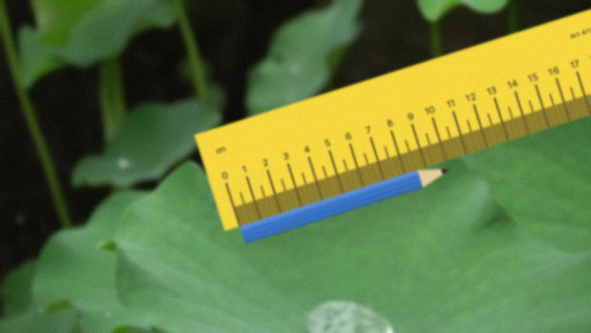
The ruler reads 10 cm
